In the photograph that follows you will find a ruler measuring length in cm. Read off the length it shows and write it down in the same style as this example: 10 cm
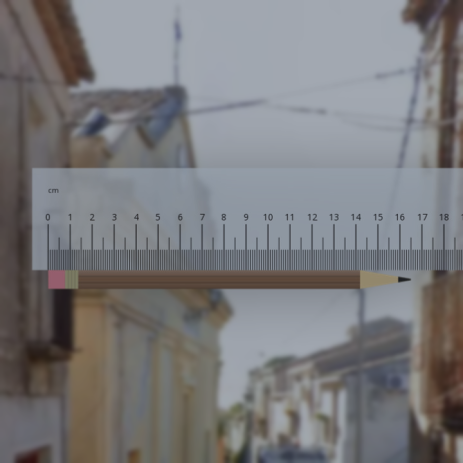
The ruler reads 16.5 cm
